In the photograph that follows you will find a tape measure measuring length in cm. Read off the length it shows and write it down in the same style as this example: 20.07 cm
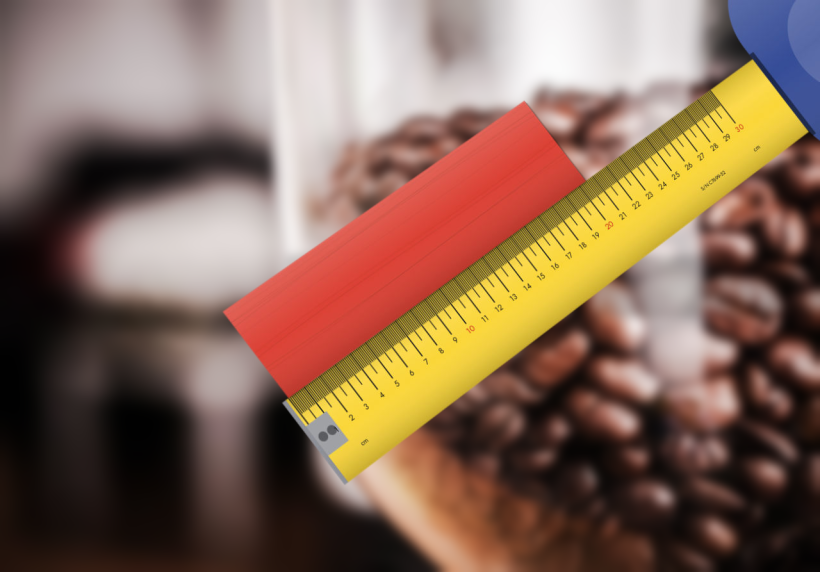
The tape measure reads 20.5 cm
